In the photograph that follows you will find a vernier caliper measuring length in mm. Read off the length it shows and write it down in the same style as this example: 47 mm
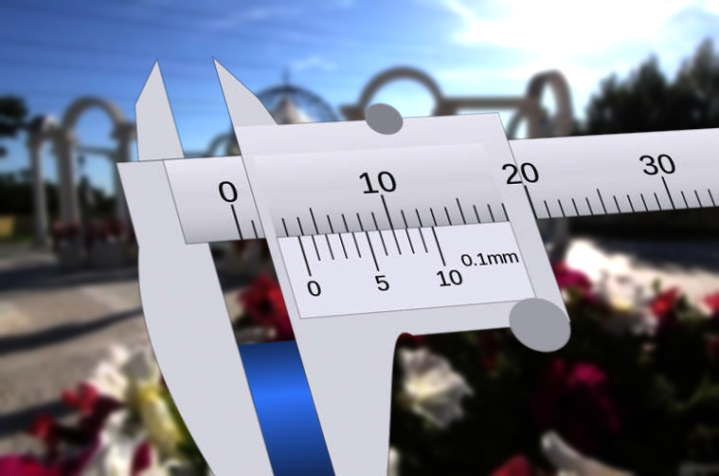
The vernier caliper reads 3.7 mm
